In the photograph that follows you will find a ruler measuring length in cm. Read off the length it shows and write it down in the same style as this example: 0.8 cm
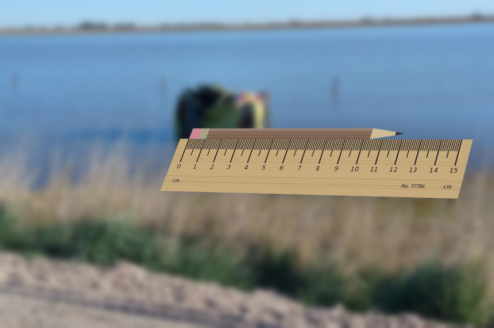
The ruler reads 12 cm
